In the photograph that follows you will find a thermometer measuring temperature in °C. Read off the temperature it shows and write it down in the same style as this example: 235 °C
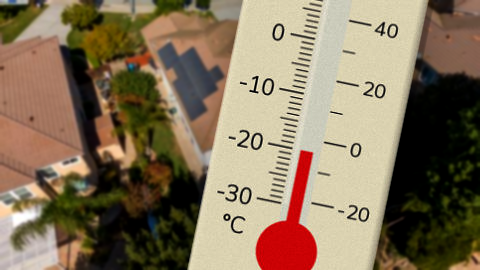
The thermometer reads -20 °C
